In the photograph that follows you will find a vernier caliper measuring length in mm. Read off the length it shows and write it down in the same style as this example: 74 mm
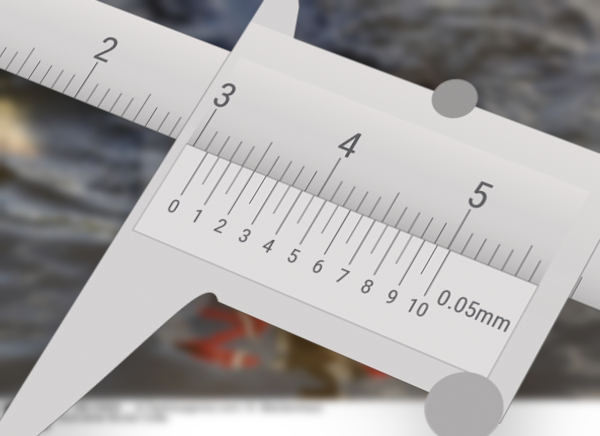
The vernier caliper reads 31.2 mm
